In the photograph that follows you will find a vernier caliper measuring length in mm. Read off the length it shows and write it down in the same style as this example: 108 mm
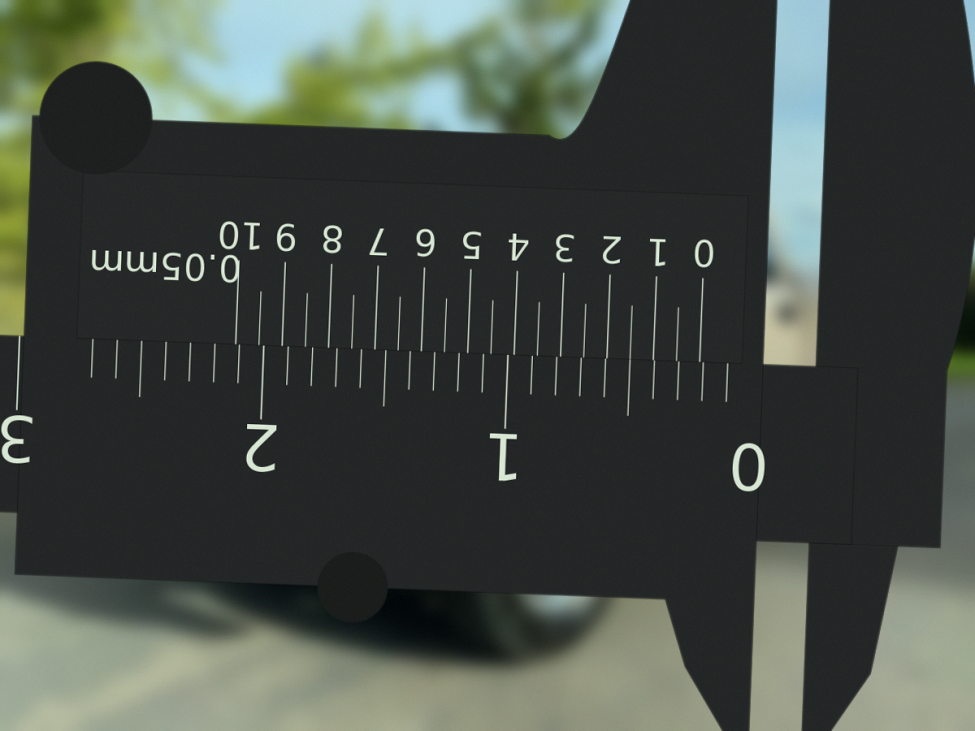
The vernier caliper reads 2.15 mm
